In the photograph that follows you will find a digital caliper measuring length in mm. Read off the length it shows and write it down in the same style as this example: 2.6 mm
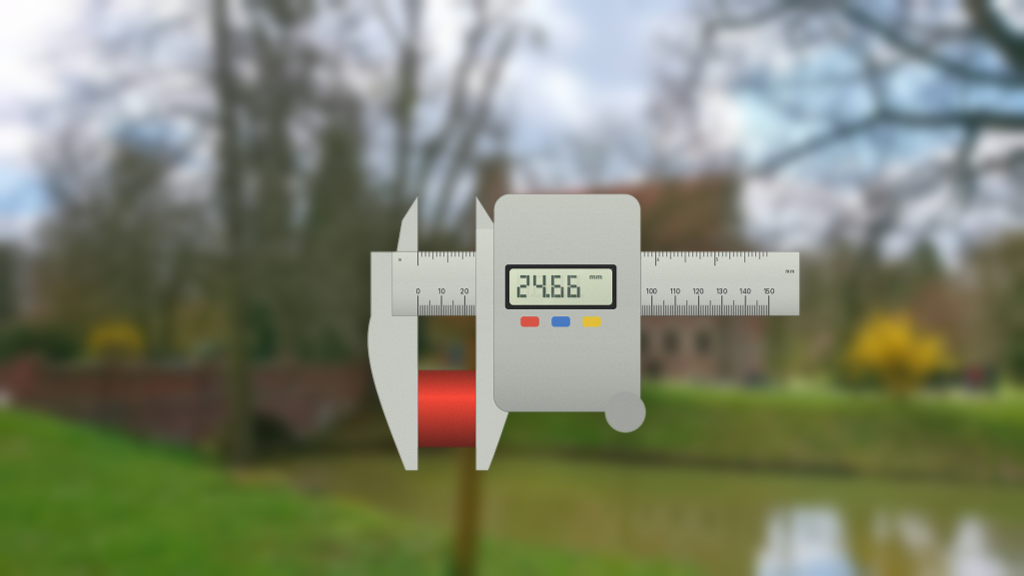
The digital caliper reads 24.66 mm
